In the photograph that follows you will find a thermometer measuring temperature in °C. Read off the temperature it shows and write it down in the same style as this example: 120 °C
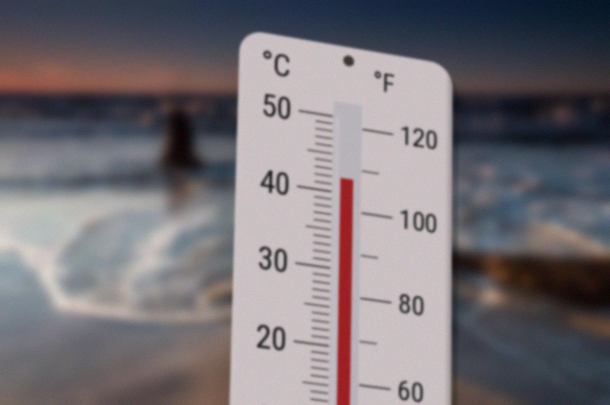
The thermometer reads 42 °C
